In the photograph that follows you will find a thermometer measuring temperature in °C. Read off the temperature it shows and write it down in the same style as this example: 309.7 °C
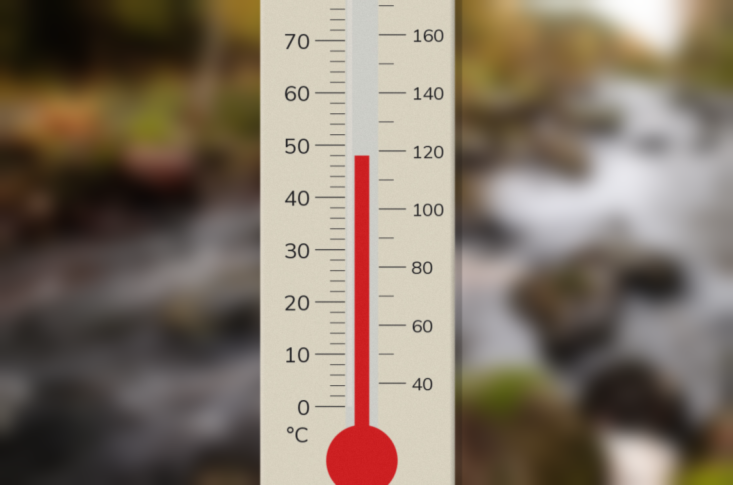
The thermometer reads 48 °C
